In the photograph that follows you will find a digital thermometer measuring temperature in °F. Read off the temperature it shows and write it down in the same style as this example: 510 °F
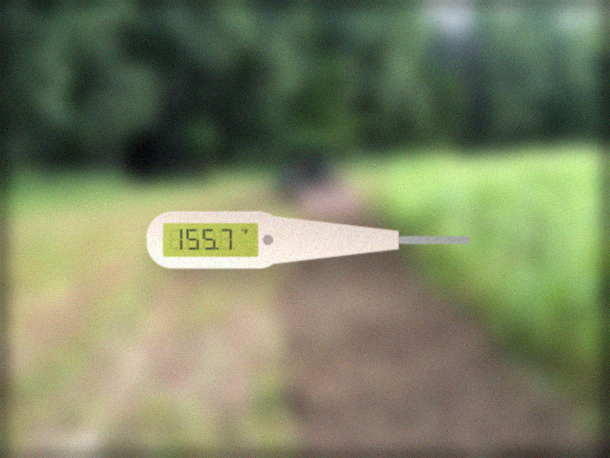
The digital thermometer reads 155.7 °F
